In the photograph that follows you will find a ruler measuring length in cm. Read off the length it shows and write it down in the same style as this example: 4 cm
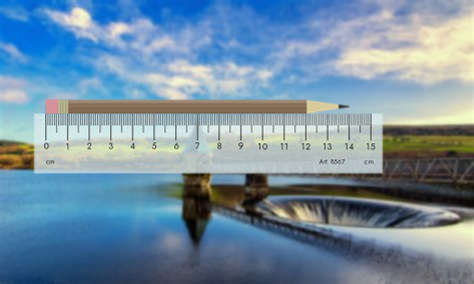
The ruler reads 14 cm
